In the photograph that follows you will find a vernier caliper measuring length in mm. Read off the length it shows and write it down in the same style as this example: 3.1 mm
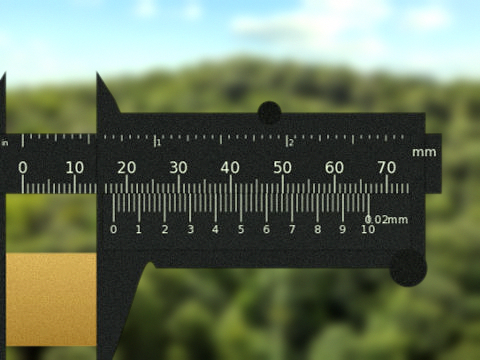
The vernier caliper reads 17.5 mm
